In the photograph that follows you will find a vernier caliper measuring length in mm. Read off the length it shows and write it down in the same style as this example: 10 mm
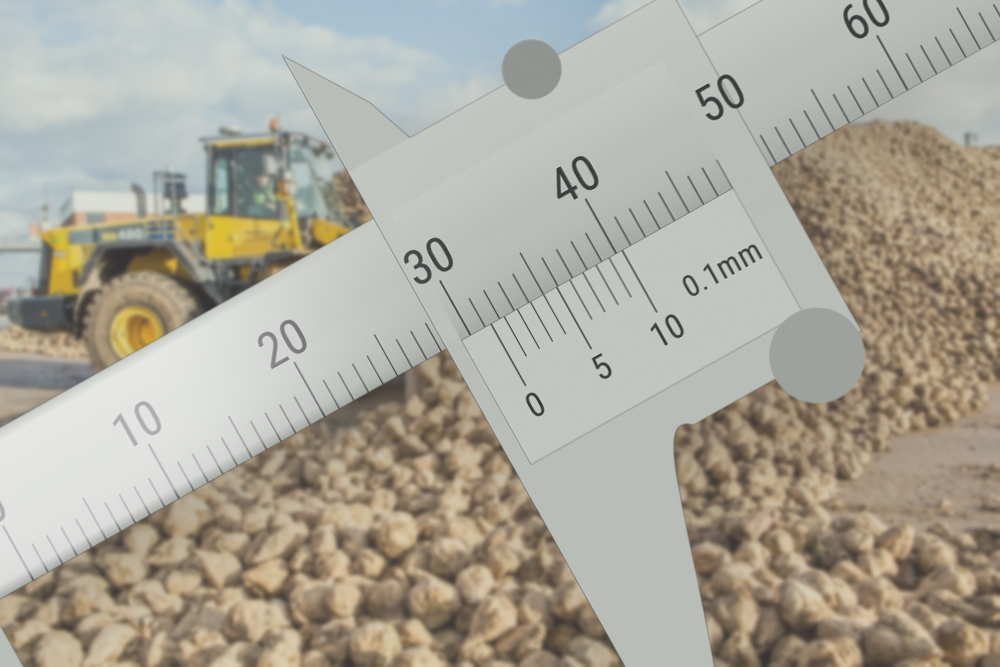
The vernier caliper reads 31.4 mm
